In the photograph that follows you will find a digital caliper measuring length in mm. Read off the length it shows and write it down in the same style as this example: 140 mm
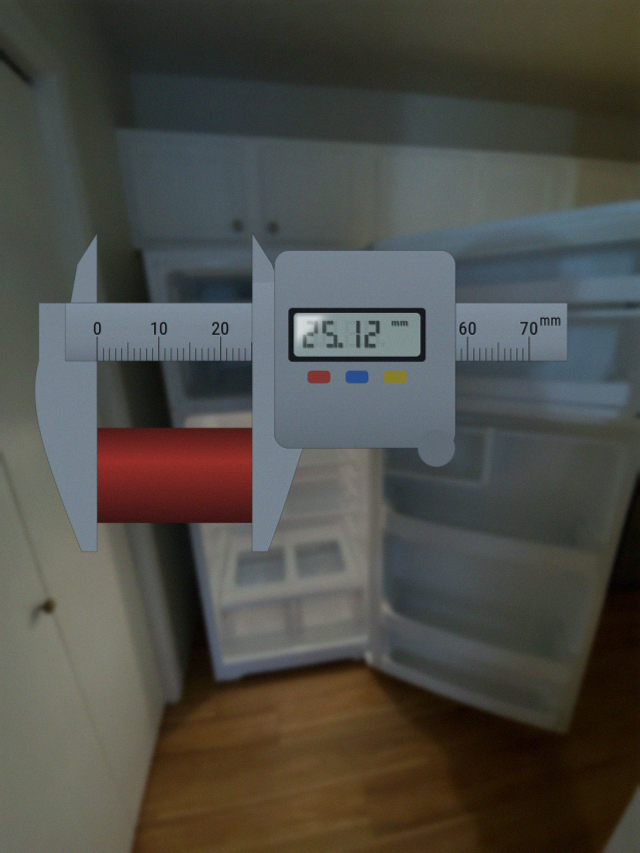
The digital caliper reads 25.12 mm
